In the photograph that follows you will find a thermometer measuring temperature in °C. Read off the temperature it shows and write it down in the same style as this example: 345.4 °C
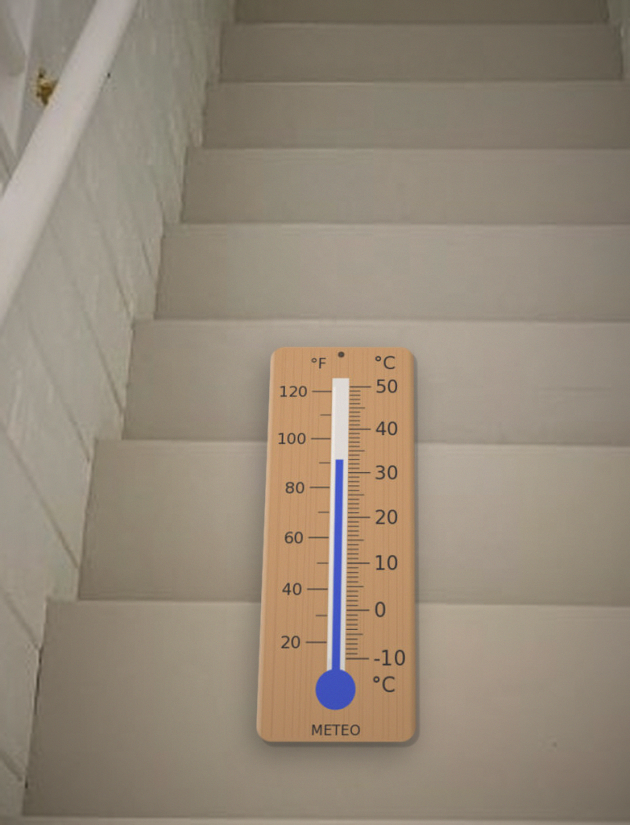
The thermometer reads 33 °C
